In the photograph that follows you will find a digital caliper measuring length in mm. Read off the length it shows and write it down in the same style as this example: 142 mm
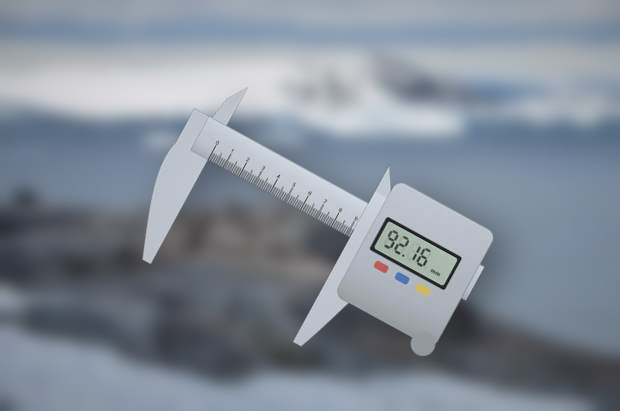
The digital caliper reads 92.16 mm
